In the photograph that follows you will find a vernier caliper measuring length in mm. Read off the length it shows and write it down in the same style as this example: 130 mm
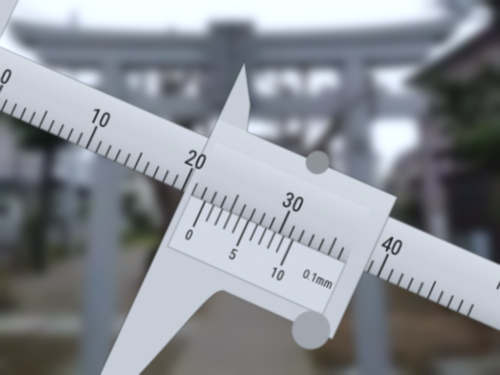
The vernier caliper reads 22.4 mm
